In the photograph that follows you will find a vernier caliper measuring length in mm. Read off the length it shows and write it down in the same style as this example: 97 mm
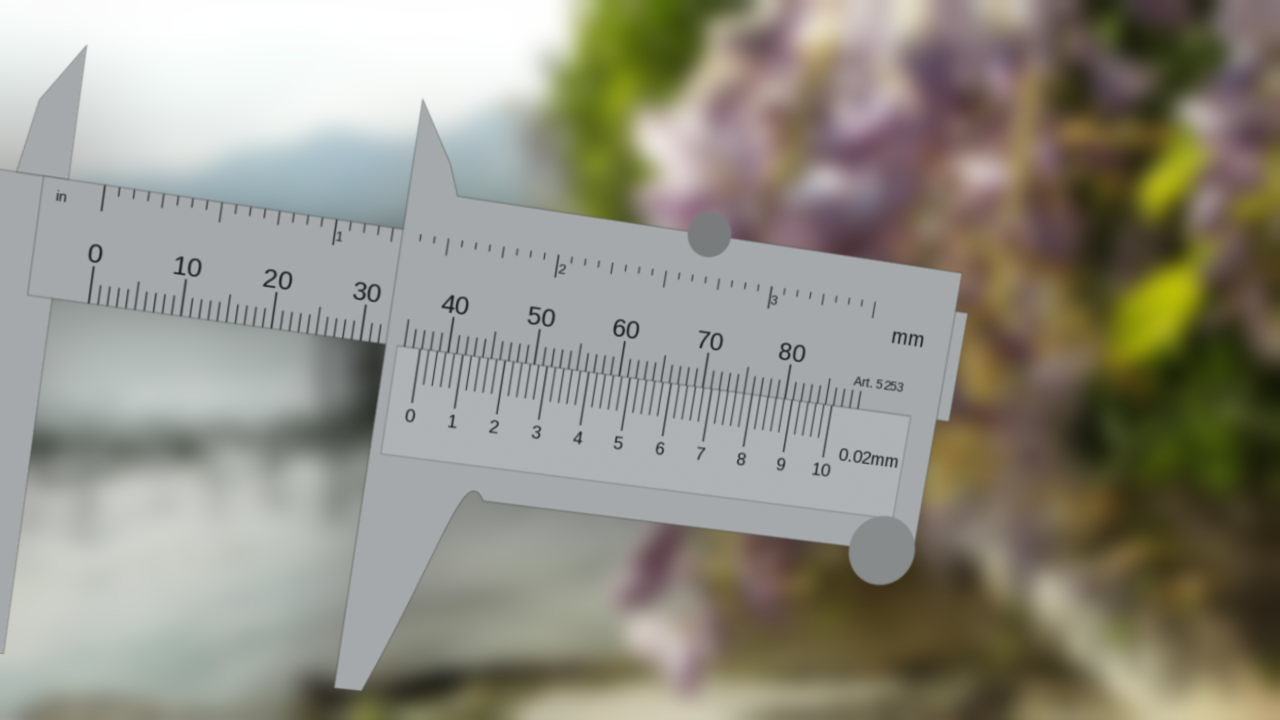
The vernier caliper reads 36.8 mm
